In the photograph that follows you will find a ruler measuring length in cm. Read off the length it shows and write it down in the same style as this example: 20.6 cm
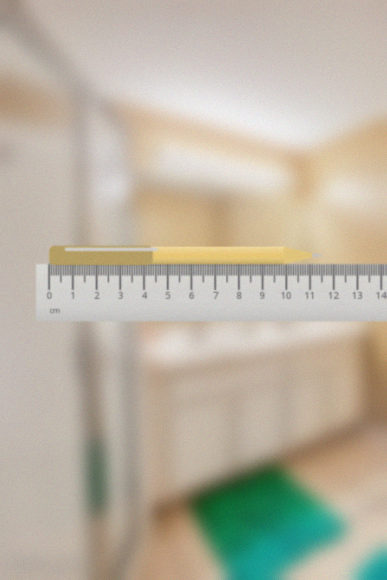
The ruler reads 11.5 cm
